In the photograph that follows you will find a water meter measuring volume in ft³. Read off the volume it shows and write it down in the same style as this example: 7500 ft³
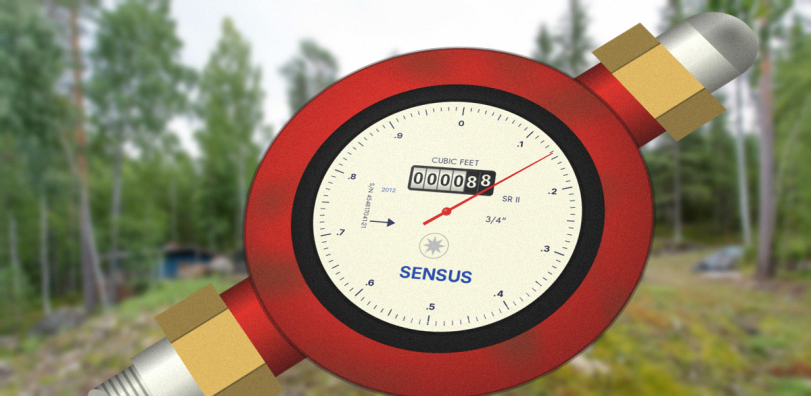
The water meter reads 88.14 ft³
